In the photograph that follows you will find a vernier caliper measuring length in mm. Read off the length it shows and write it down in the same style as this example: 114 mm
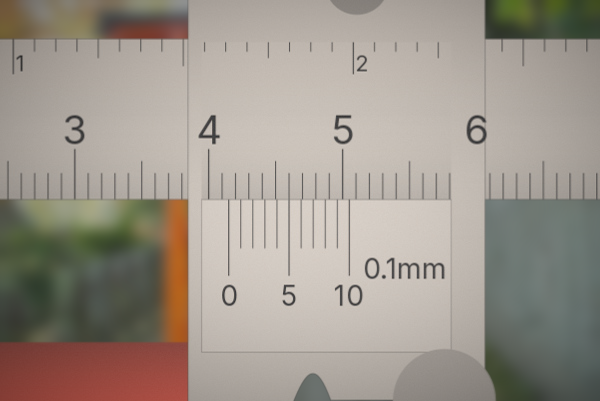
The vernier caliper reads 41.5 mm
